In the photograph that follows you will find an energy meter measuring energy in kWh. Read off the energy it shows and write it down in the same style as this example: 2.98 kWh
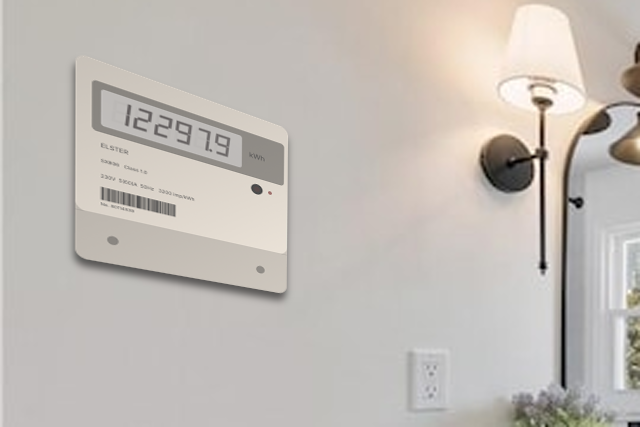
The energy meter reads 12297.9 kWh
